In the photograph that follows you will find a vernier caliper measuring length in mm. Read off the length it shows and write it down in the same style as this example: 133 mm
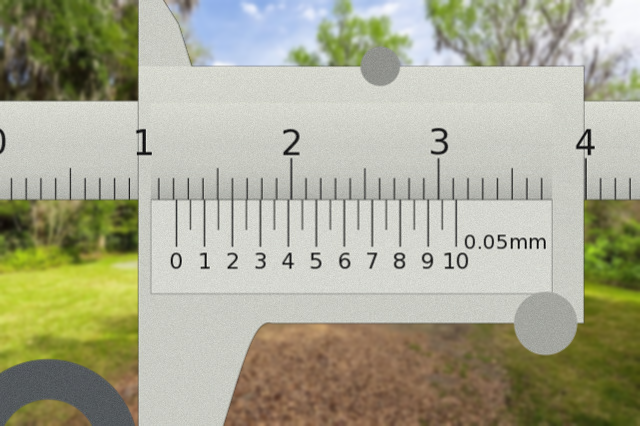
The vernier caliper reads 12.2 mm
